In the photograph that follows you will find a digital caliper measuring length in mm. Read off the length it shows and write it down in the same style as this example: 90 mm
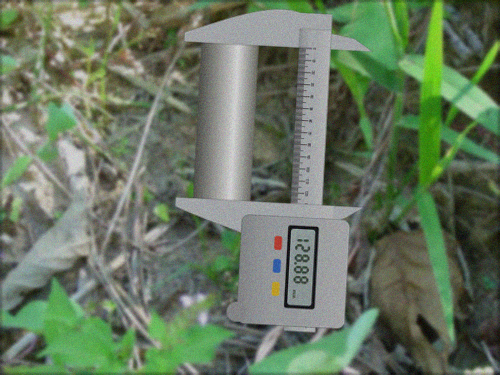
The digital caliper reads 128.88 mm
